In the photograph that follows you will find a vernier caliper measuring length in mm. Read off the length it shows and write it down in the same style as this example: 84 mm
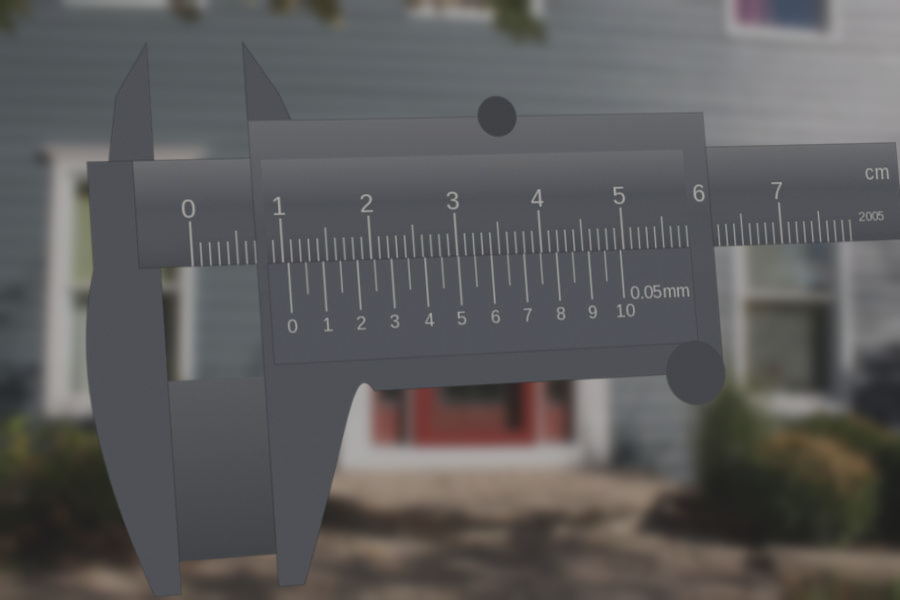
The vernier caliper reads 10.6 mm
